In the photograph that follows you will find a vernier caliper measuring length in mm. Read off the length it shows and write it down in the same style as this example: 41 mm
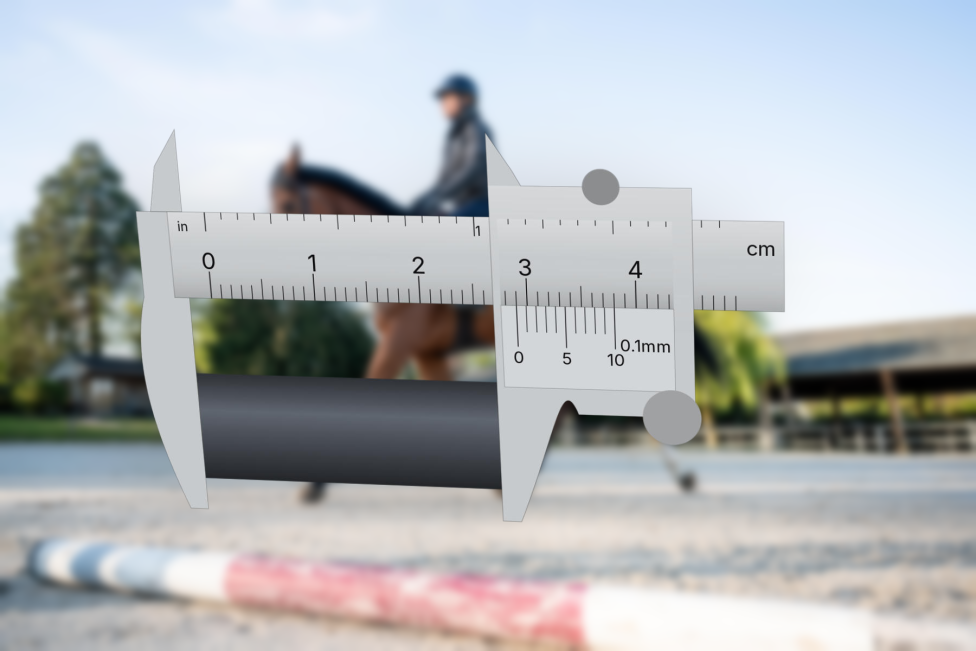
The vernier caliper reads 29.0 mm
